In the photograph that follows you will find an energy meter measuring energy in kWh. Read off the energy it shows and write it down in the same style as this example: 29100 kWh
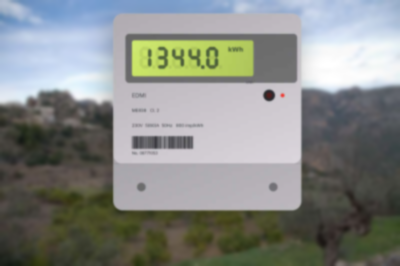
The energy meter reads 1344.0 kWh
